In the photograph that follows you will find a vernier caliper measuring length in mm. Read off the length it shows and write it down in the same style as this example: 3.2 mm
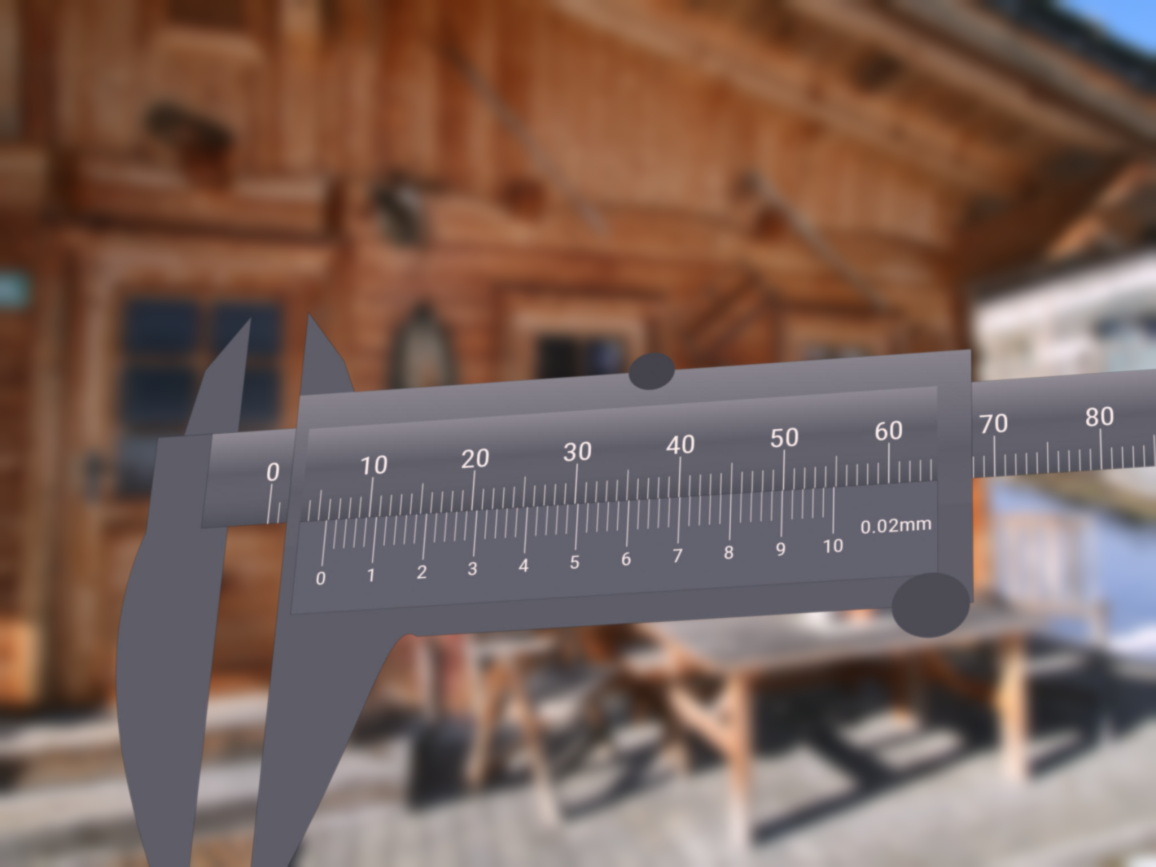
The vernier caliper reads 5.8 mm
